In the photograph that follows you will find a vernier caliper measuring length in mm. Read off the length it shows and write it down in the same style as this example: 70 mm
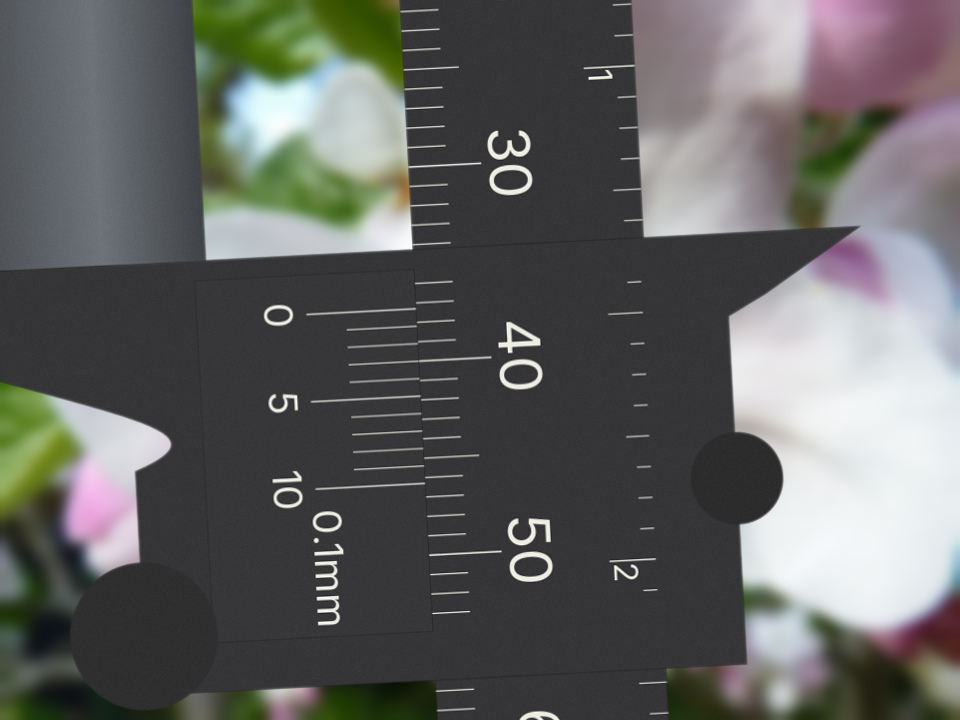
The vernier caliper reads 37.3 mm
